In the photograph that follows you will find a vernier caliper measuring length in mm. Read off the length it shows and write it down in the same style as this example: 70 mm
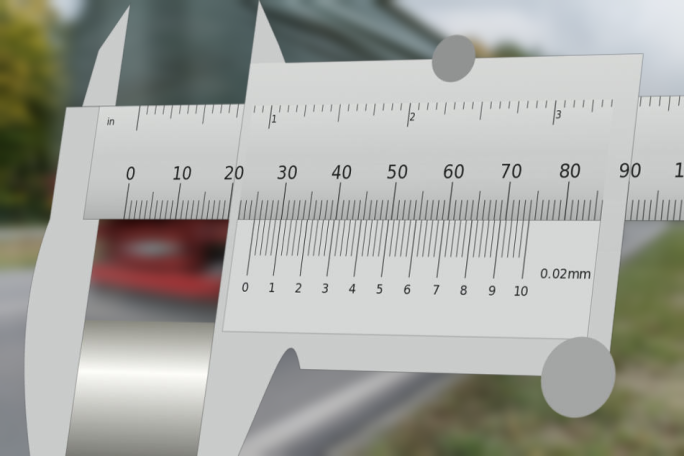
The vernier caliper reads 25.0 mm
